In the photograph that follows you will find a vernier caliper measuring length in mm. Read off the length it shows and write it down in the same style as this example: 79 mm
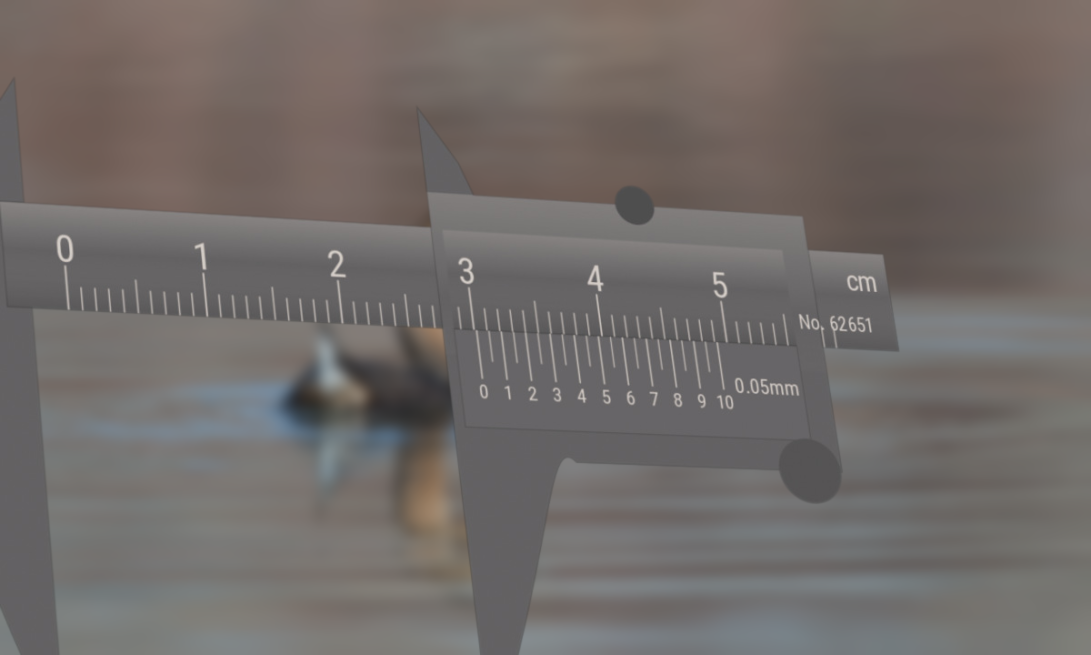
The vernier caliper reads 30.2 mm
